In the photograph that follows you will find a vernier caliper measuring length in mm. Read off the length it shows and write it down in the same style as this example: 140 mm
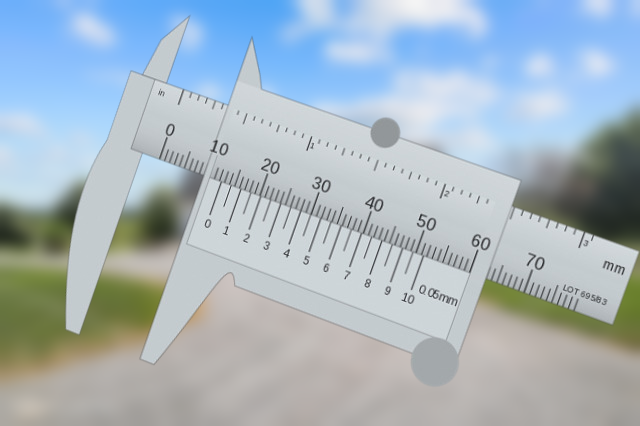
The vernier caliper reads 12.4 mm
